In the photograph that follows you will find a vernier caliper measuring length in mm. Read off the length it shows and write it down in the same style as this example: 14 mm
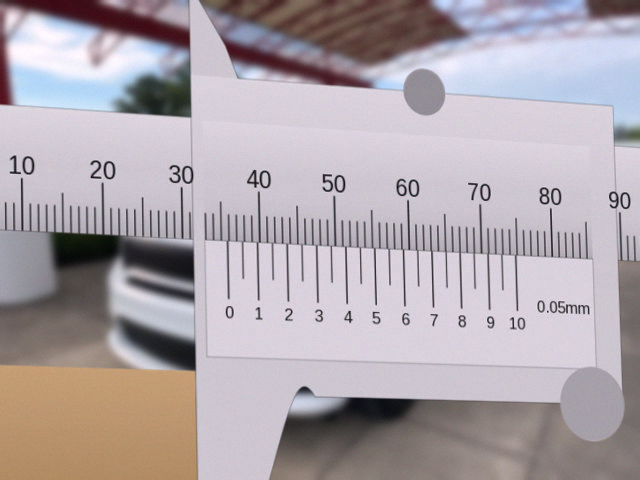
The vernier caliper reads 35.8 mm
